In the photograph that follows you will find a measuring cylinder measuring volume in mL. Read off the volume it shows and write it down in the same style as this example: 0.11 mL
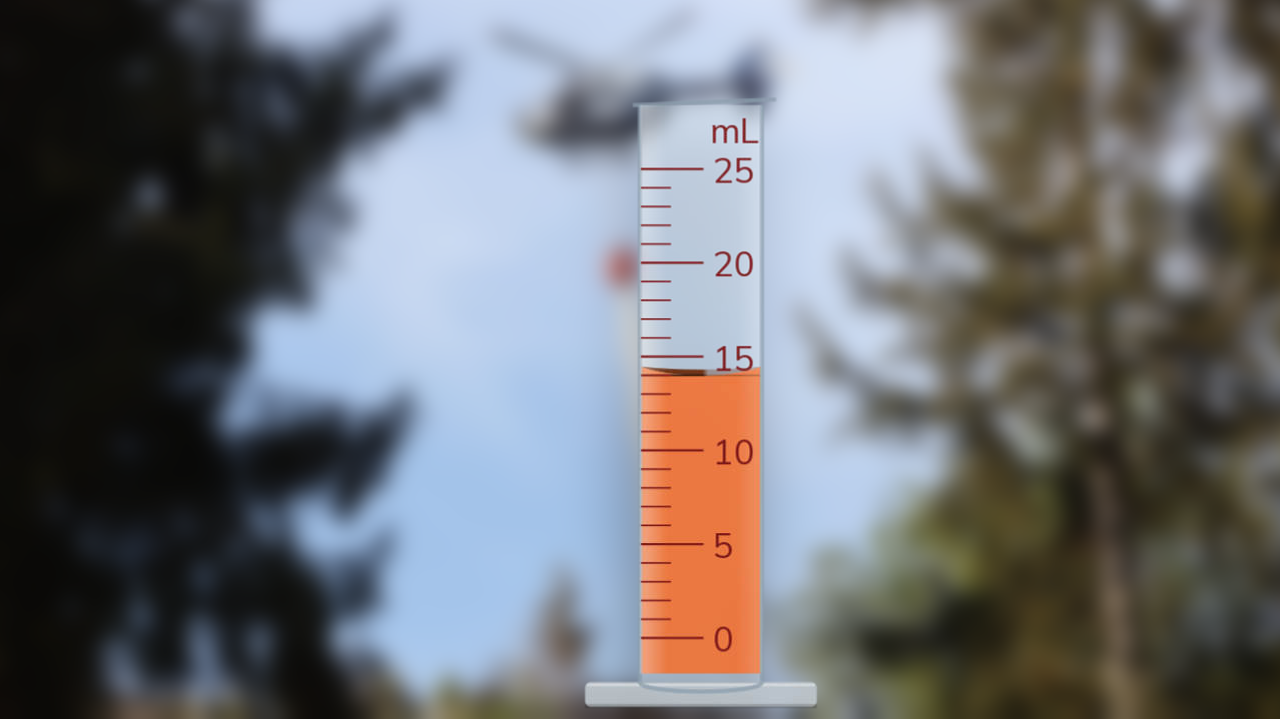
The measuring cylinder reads 14 mL
